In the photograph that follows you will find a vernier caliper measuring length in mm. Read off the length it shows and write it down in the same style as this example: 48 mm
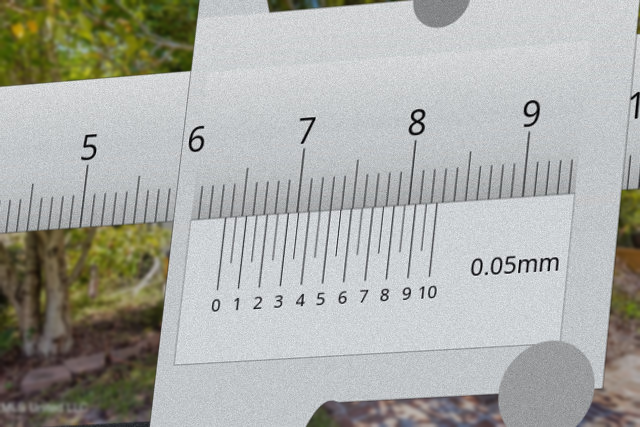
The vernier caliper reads 63.5 mm
